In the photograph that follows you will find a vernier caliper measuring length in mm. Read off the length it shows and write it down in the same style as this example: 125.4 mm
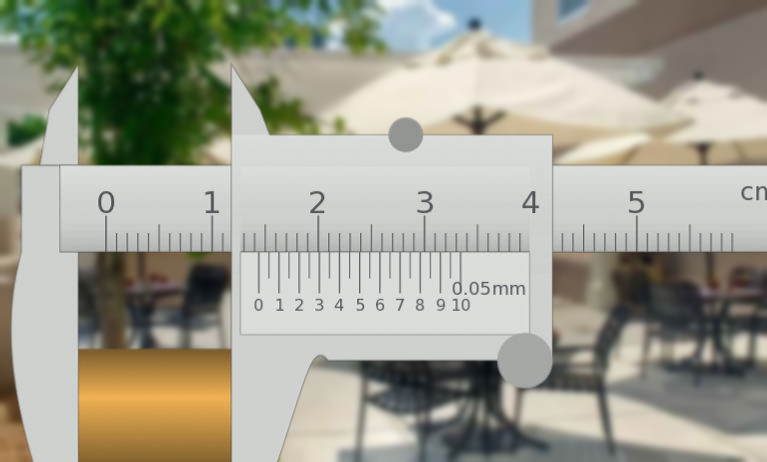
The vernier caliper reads 14.4 mm
